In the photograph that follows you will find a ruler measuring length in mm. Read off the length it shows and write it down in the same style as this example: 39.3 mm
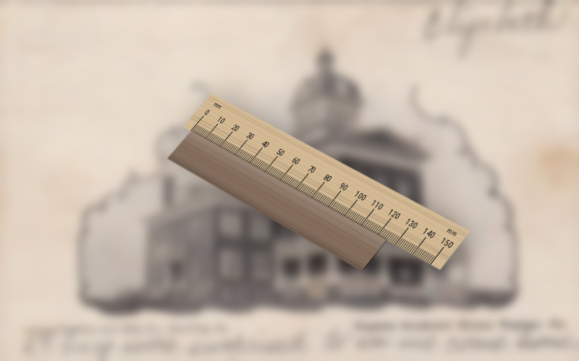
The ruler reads 125 mm
